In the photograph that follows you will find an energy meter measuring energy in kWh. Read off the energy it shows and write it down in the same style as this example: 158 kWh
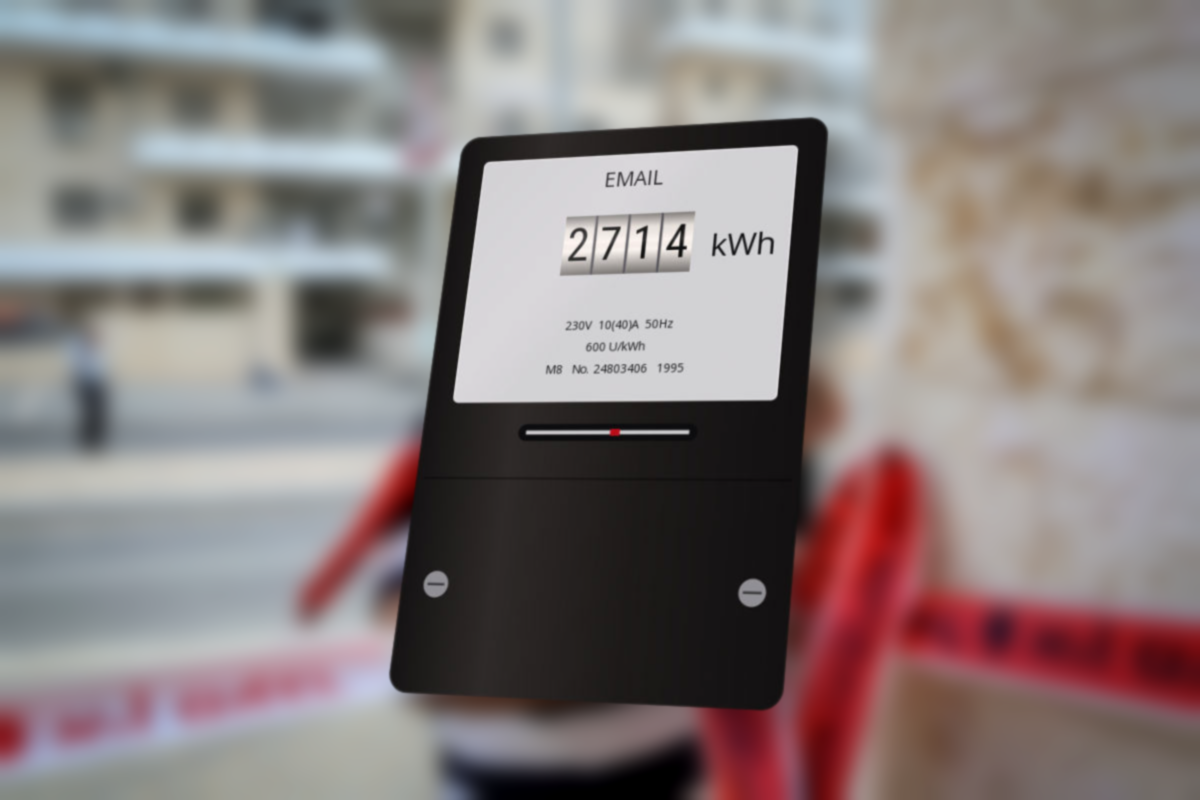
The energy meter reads 2714 kWh
